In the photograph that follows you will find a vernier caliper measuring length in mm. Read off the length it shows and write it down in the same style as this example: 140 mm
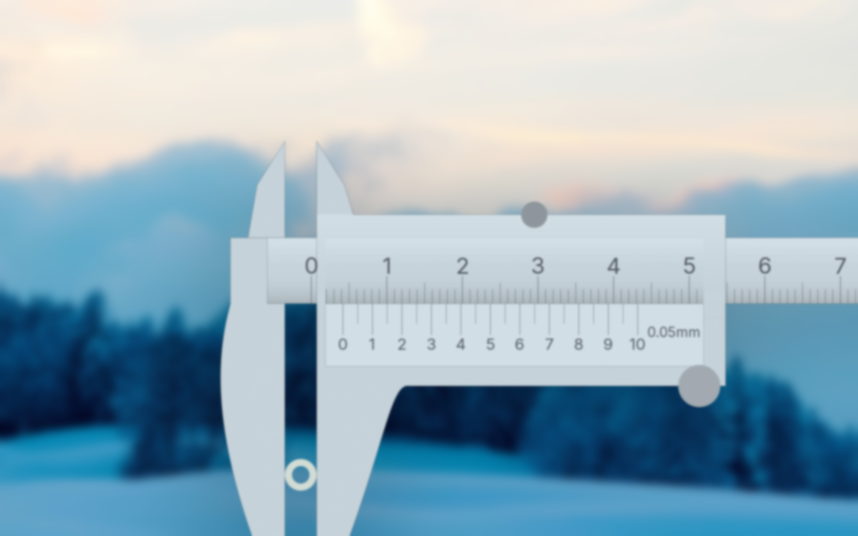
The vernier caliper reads 4.2 mm
